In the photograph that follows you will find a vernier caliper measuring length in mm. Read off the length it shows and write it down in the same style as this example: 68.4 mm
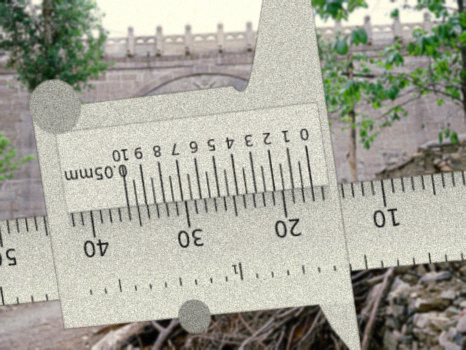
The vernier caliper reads 17.0 mm
